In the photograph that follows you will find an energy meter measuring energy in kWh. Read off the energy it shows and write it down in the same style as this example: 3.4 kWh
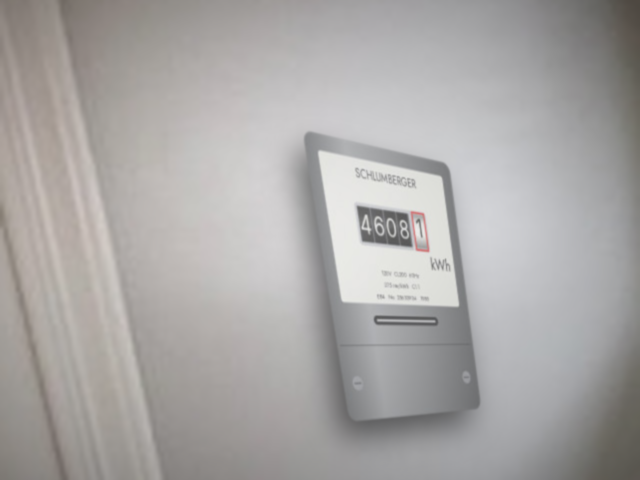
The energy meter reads 4608.1 kWh
